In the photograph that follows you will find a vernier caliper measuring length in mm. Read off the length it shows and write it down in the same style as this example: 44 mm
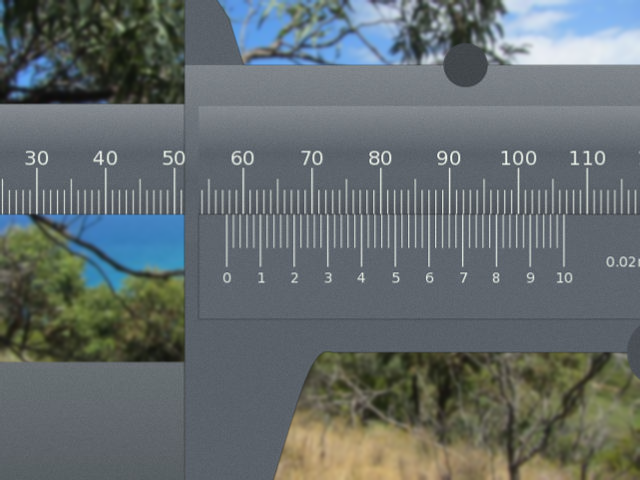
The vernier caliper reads 57.6 mm
